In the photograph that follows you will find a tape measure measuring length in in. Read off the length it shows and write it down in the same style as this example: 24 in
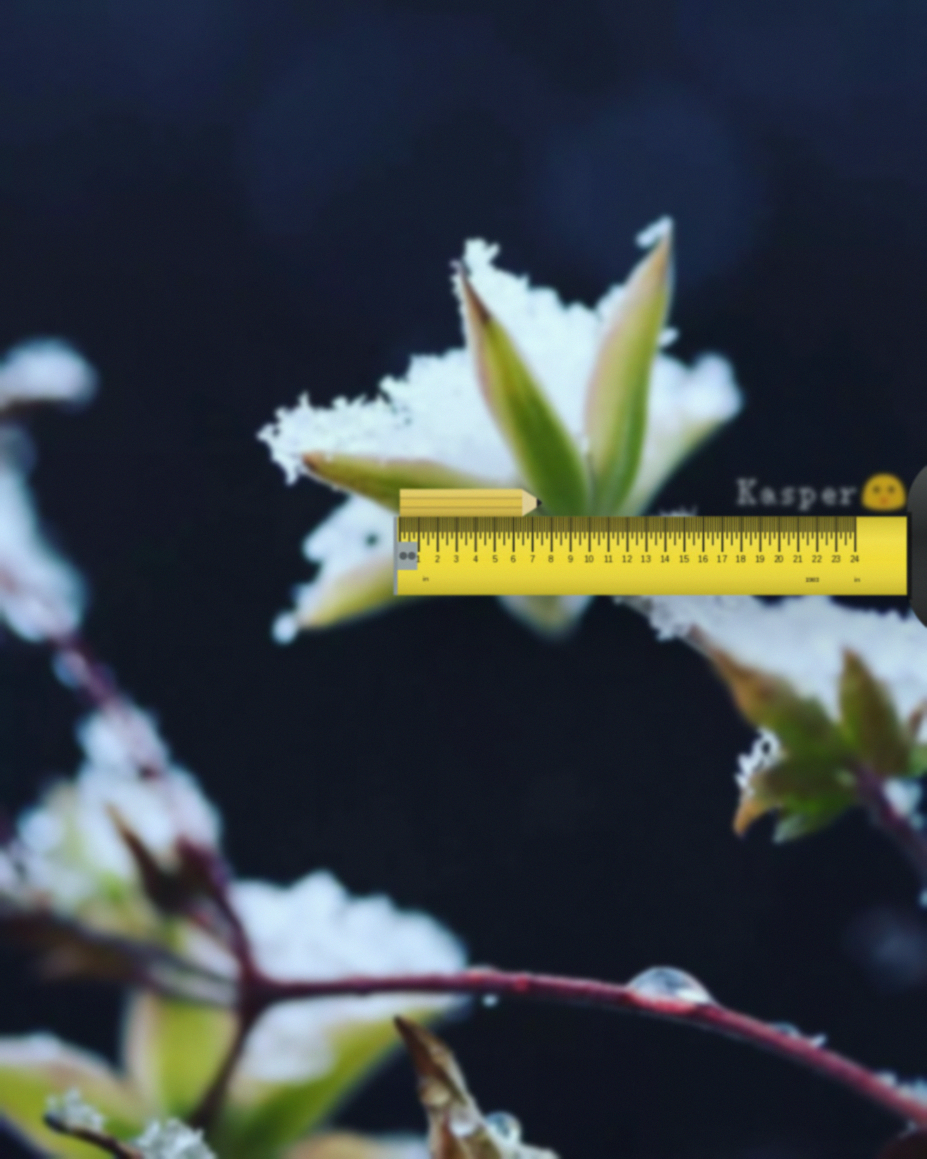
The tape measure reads 7.5 in
